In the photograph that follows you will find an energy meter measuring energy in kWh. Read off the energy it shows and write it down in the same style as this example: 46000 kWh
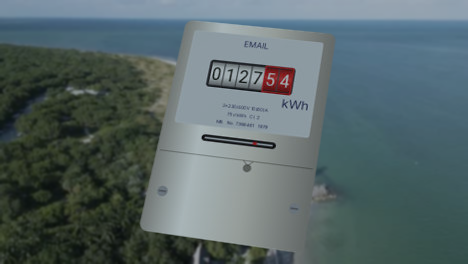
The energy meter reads 127.54 kWh
